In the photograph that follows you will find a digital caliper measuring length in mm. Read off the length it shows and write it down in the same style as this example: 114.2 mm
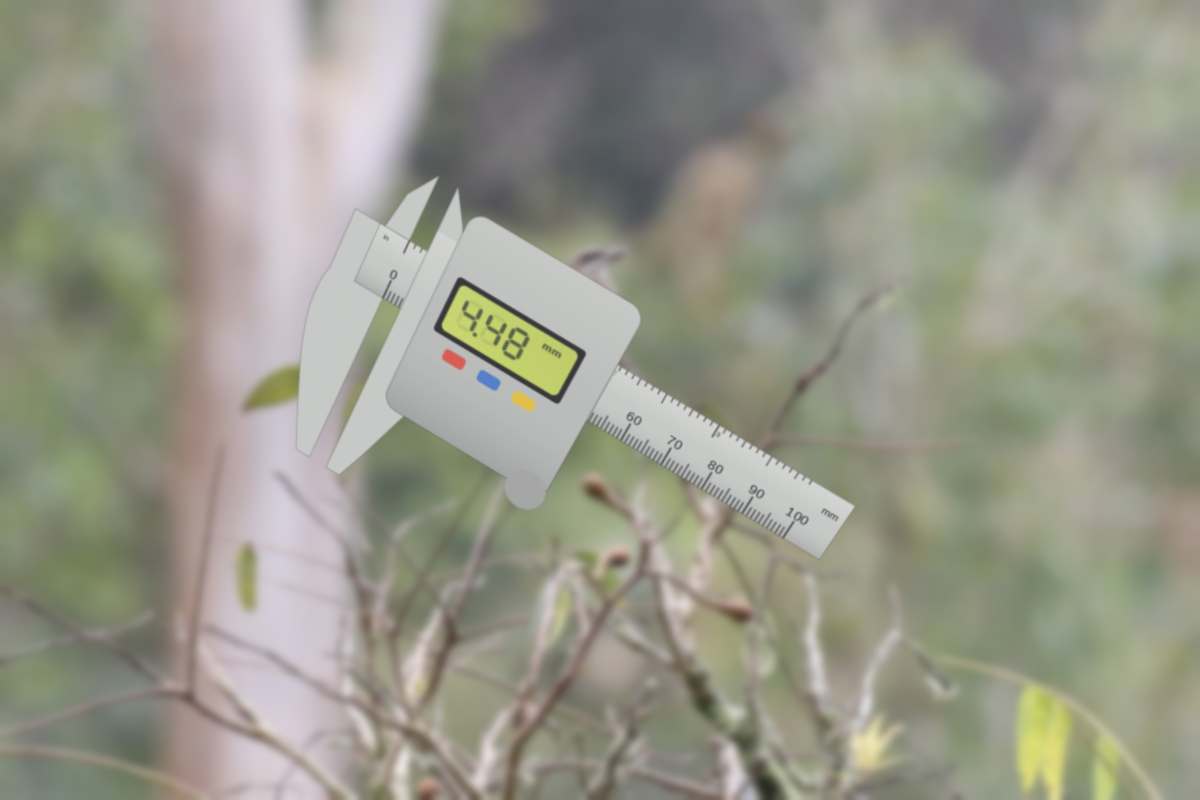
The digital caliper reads 4.48 mm
